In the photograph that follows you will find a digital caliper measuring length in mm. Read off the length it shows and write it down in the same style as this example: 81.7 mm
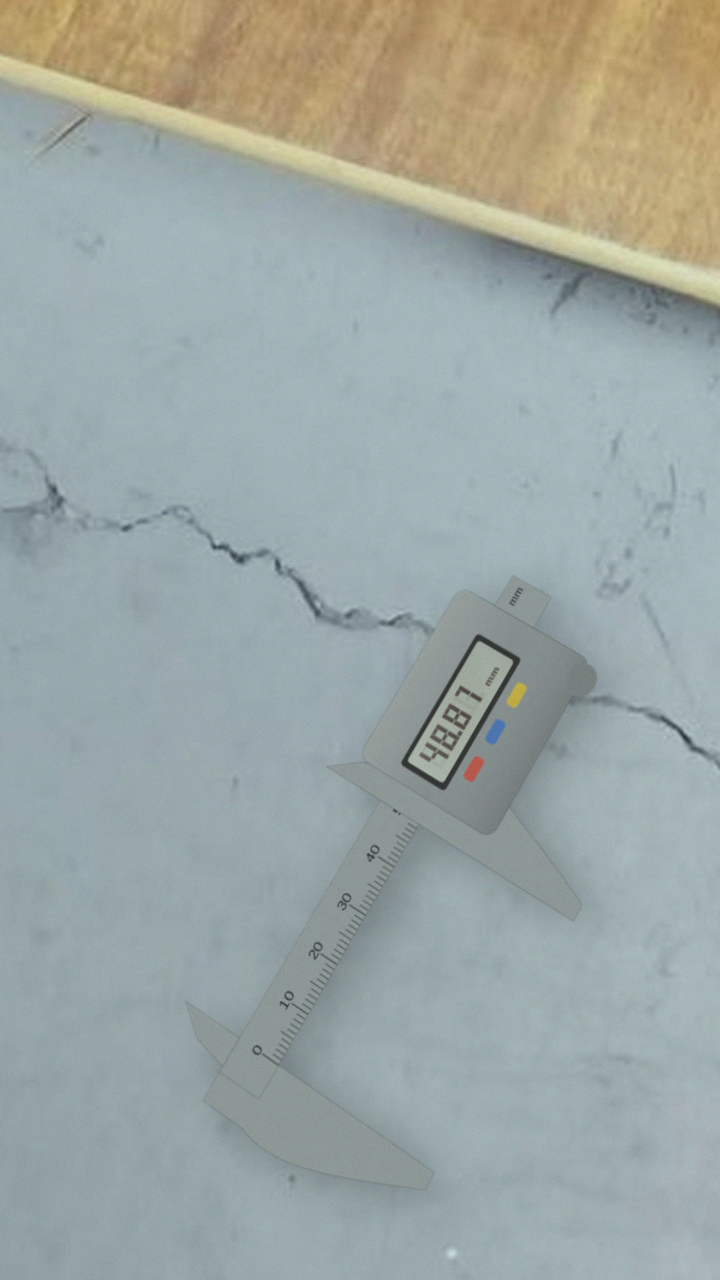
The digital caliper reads 48.87 mm
